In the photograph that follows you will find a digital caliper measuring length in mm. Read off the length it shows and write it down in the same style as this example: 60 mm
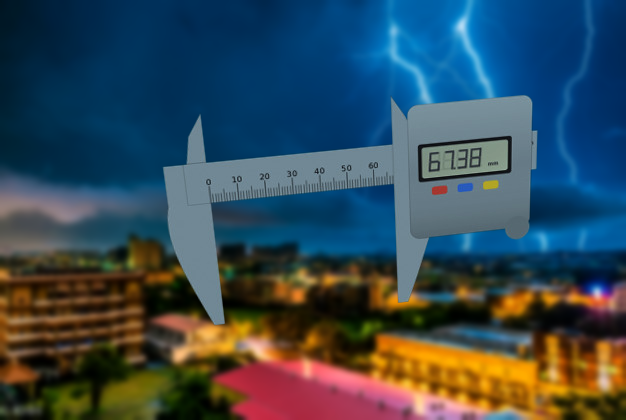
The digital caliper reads 67.38 mm
